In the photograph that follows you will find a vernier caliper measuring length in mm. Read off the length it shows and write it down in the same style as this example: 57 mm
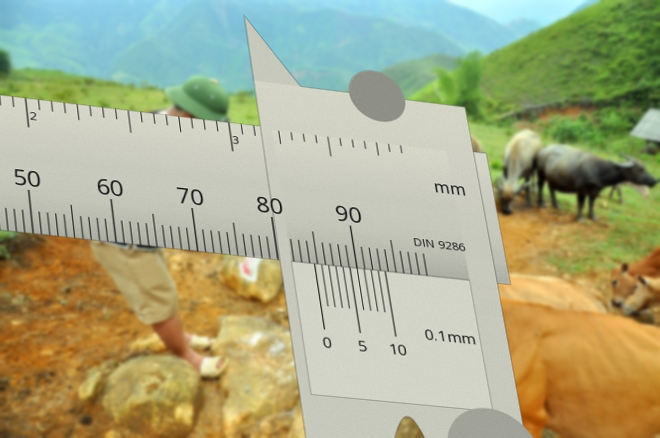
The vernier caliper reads 84.6 mm
